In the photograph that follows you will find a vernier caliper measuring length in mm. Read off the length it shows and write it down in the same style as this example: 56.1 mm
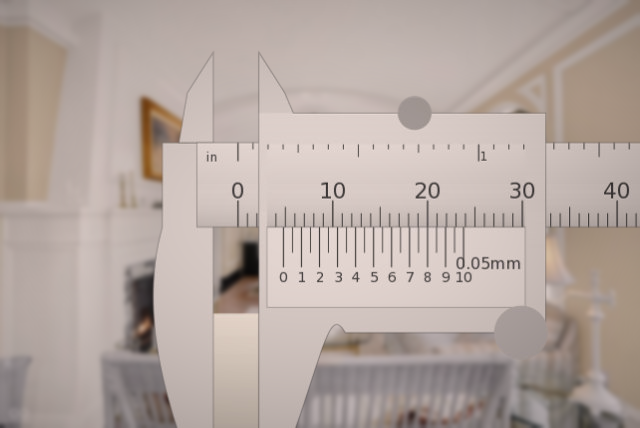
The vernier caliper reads 4.8 mm
